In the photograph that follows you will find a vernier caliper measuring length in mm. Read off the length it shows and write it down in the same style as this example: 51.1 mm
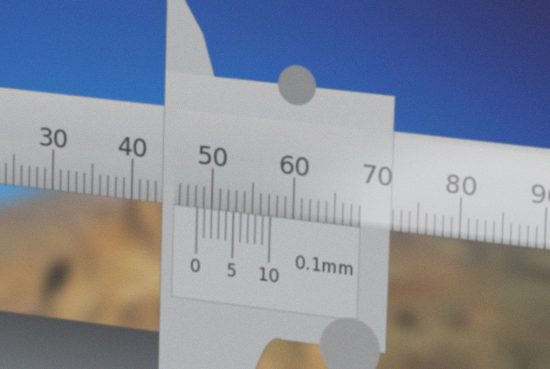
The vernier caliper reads 48.2 mm
